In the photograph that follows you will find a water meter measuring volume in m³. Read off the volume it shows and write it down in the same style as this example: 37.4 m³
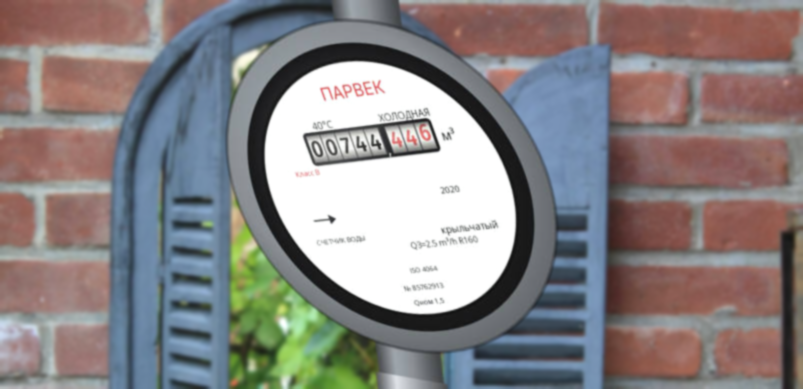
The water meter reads 744.446 m³
